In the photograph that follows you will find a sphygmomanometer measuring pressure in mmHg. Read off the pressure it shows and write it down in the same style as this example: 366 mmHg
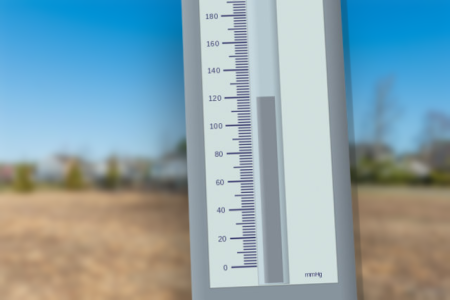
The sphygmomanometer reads 120 mmHg
